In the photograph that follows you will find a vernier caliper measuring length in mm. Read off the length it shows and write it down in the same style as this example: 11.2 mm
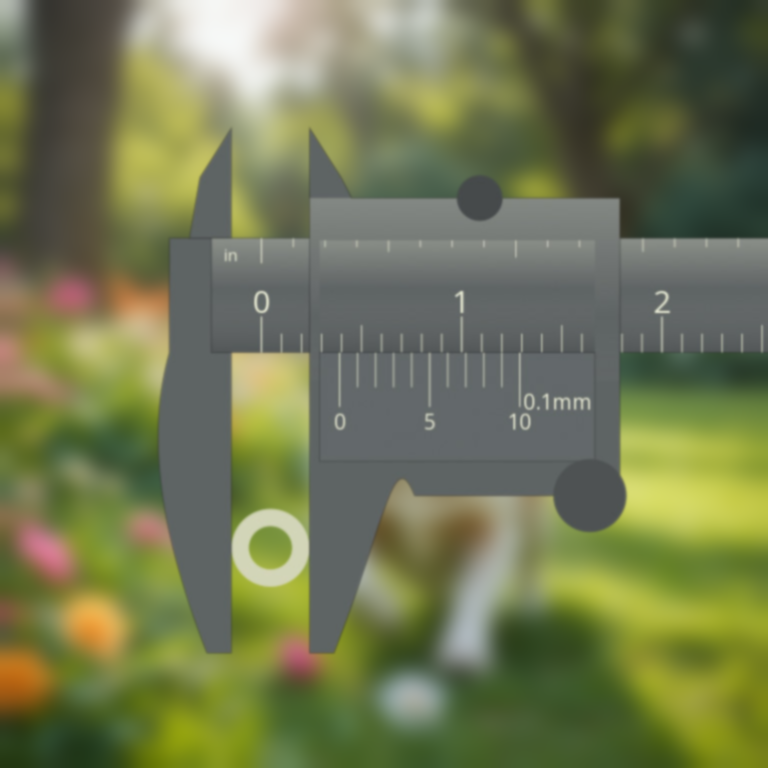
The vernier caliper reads 3.9 mm
